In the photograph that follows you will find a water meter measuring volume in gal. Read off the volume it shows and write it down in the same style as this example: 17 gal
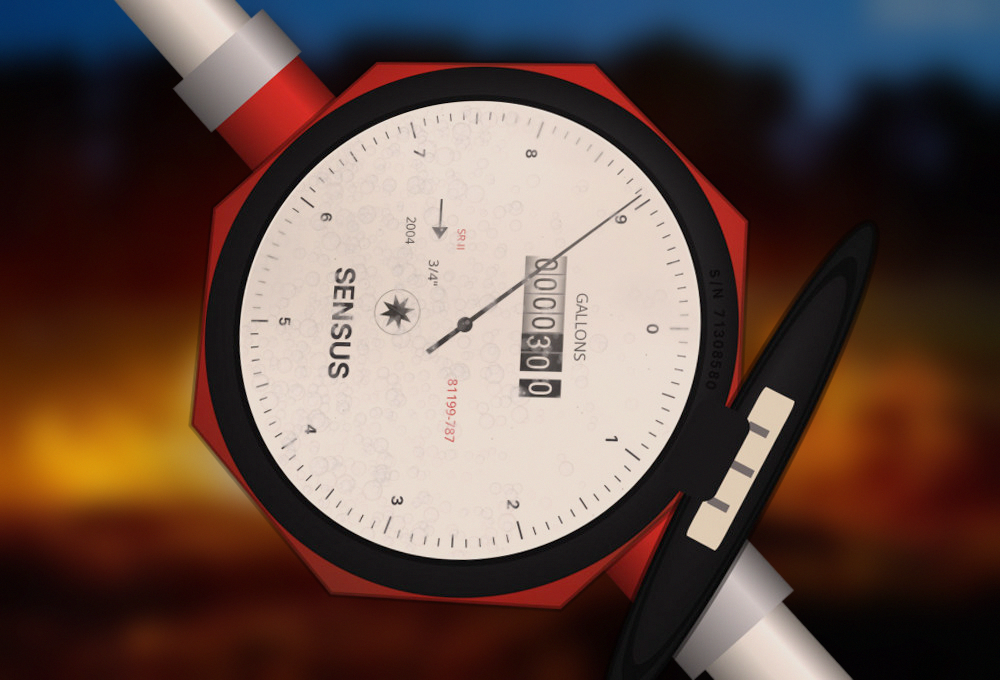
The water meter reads 298.9 gal
